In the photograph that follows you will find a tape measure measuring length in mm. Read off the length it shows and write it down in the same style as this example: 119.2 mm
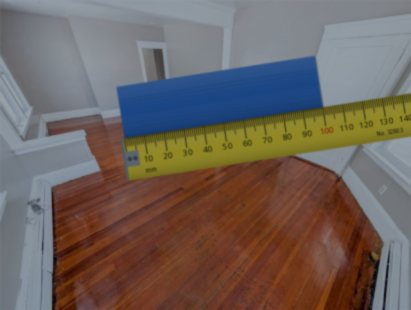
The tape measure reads 100 mm
